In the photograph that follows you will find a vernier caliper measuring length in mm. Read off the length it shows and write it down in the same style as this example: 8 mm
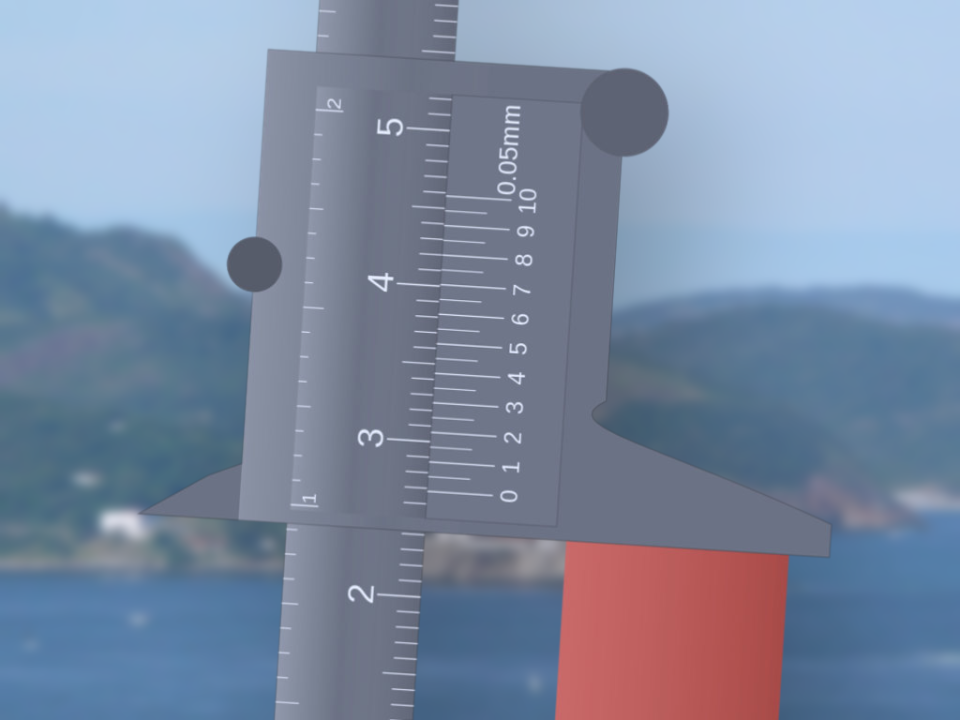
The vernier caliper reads 26.8 mm
